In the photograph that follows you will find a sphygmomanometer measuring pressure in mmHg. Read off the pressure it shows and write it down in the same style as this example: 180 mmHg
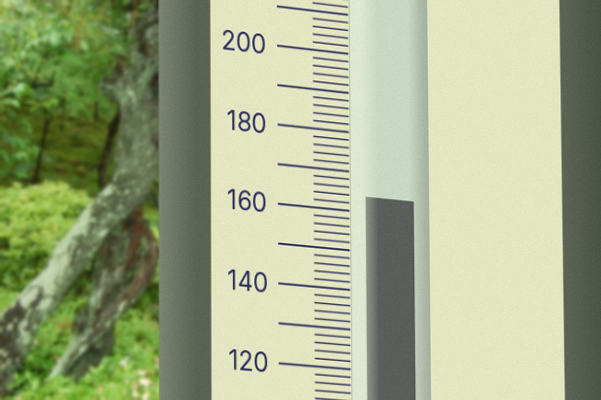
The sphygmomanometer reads 164 mmHg
